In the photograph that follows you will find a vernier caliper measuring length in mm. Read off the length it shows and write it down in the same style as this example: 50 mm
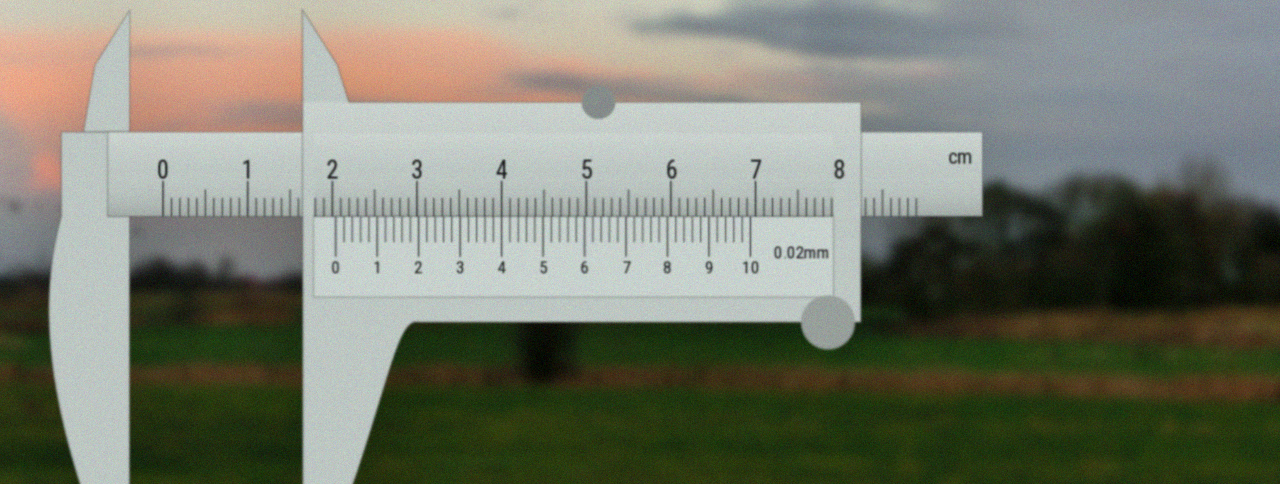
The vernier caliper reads 20.4 mm
